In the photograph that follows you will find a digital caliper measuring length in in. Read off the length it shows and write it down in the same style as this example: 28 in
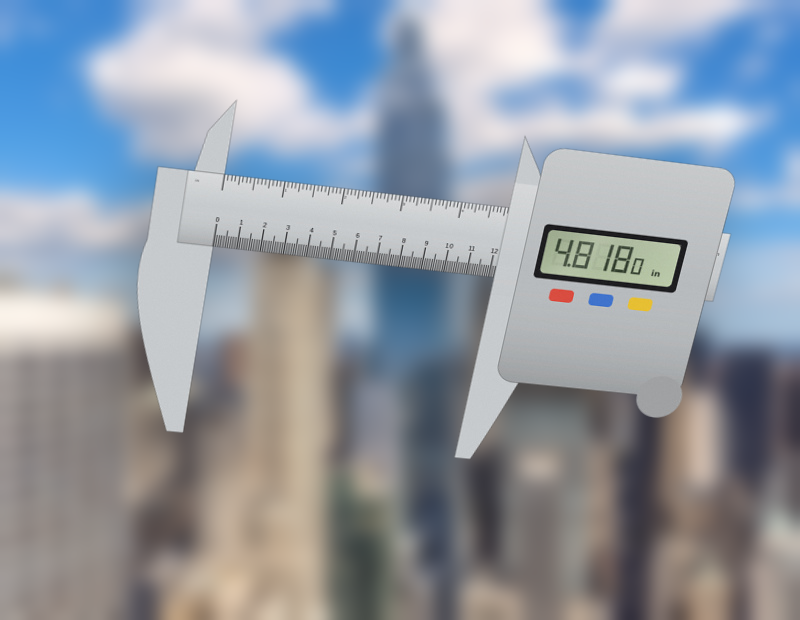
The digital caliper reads 4.8180 in
